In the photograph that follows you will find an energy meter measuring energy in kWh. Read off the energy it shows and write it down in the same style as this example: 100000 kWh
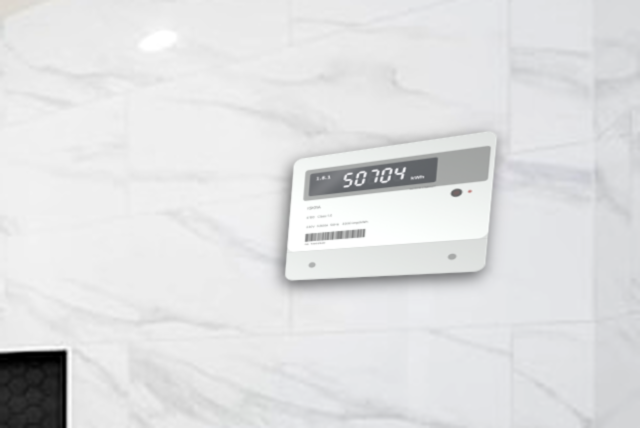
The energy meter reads 50704 kWh
